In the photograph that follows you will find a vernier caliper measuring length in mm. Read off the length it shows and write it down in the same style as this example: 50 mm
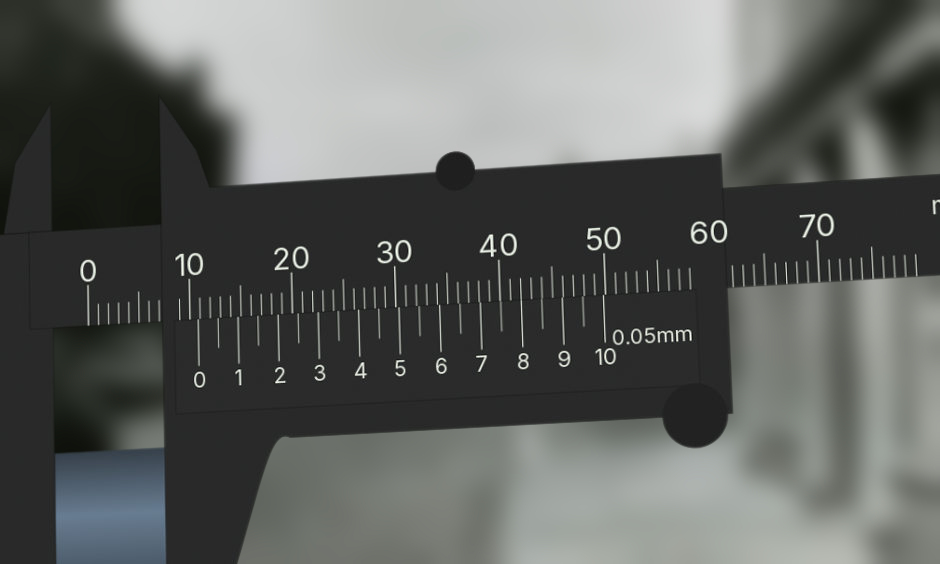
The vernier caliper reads 10.8 mm
